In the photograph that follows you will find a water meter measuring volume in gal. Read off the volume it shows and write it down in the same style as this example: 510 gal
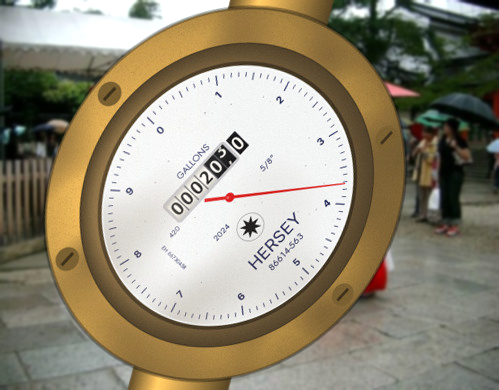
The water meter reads 2033.7 gal
